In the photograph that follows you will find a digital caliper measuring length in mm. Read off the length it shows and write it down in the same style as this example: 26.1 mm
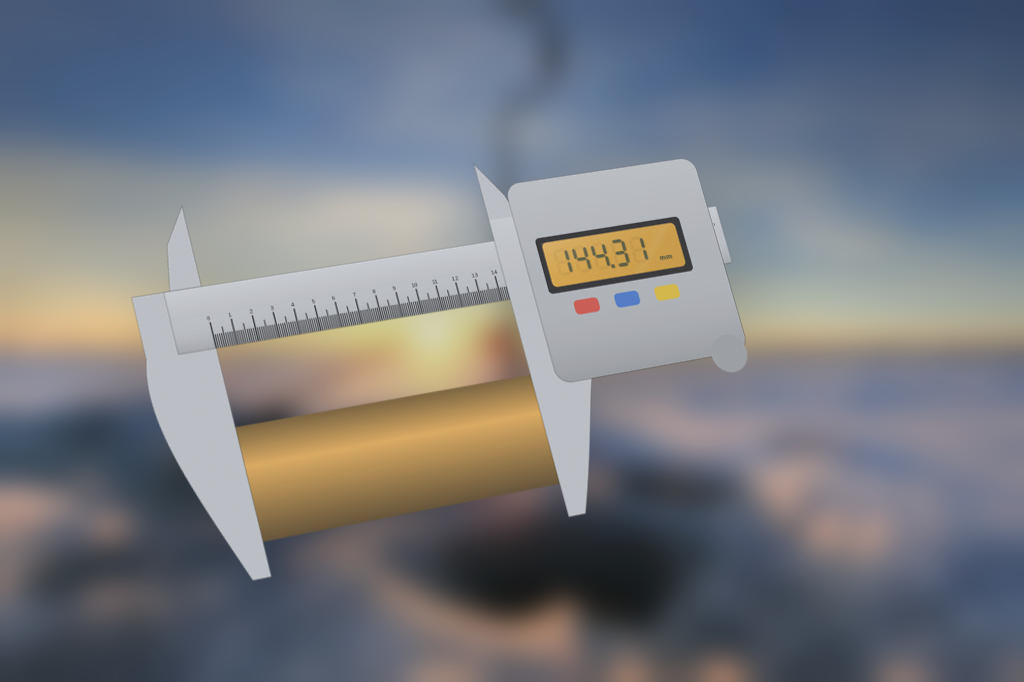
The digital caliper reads 144.31 mm
